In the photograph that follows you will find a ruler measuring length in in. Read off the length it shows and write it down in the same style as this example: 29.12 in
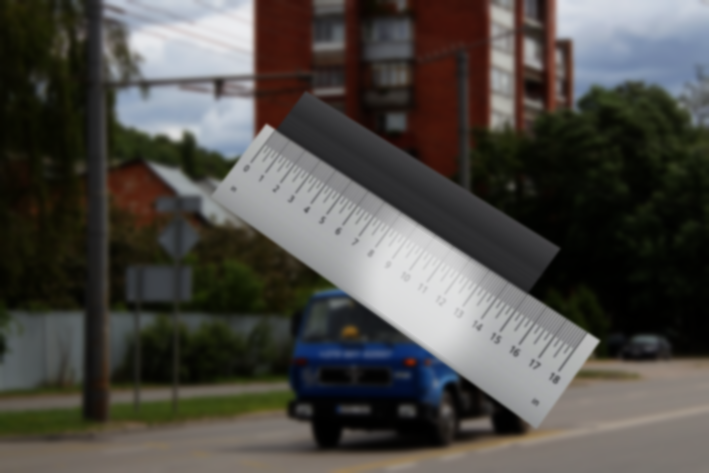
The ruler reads 15 in
